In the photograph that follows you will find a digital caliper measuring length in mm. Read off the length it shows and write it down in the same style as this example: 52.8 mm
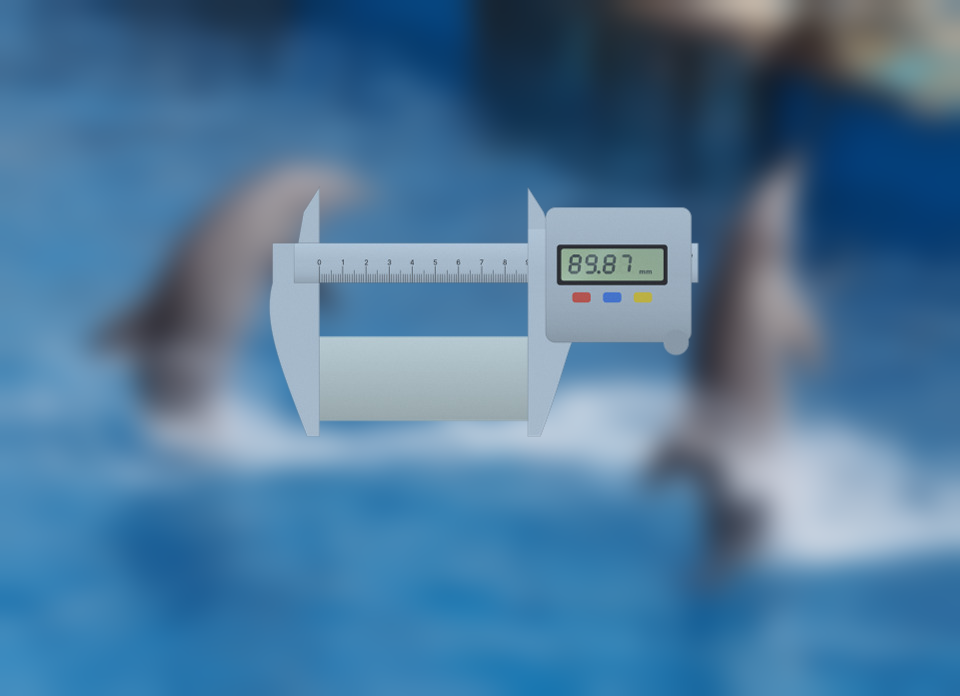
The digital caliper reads 89.87 mm
